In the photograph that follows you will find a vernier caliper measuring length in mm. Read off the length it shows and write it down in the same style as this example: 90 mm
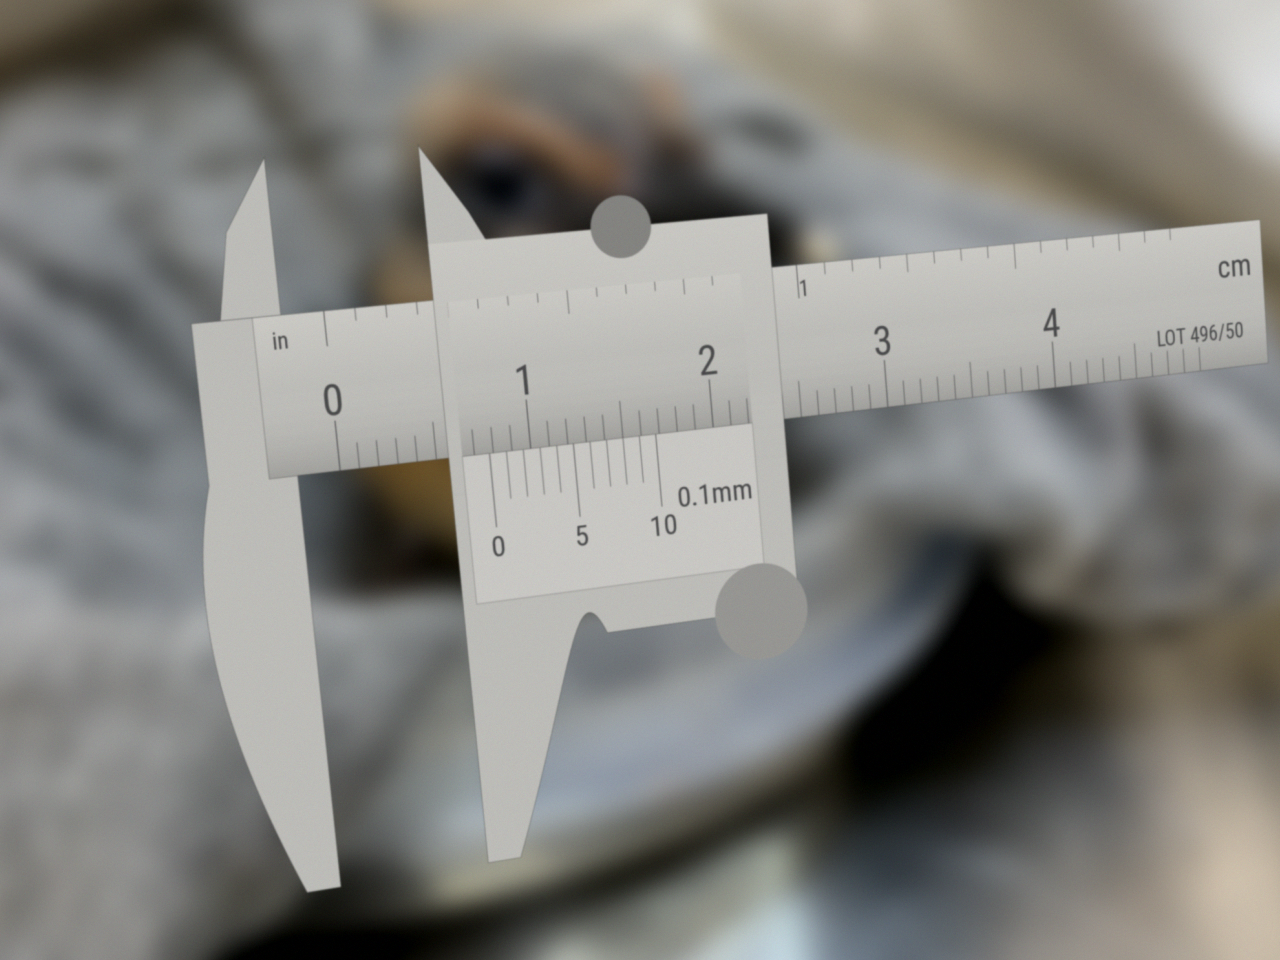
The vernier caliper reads 7.8 mm
